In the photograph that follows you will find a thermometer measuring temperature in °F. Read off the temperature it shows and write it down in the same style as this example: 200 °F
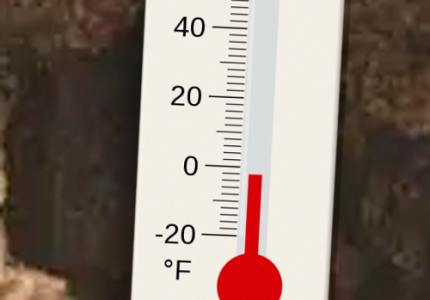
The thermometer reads -2 °F
